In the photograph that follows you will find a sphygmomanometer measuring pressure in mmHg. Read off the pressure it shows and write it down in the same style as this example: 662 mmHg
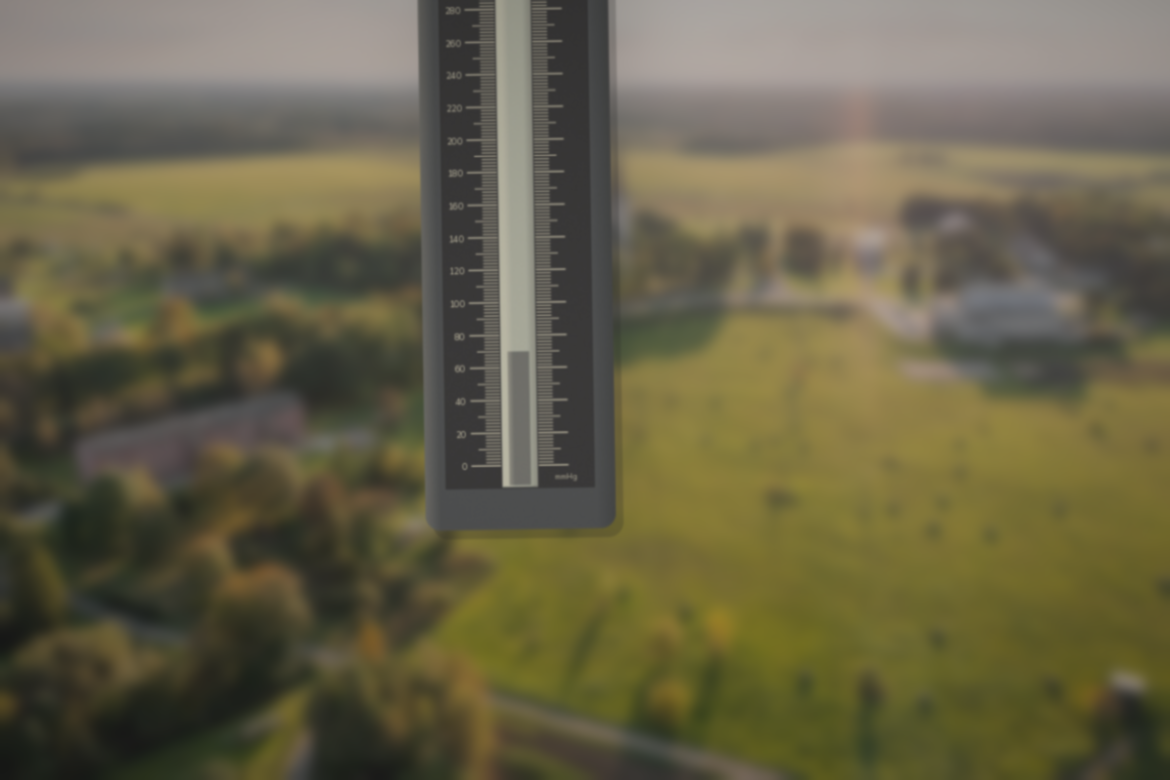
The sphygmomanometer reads 70 mmHg
